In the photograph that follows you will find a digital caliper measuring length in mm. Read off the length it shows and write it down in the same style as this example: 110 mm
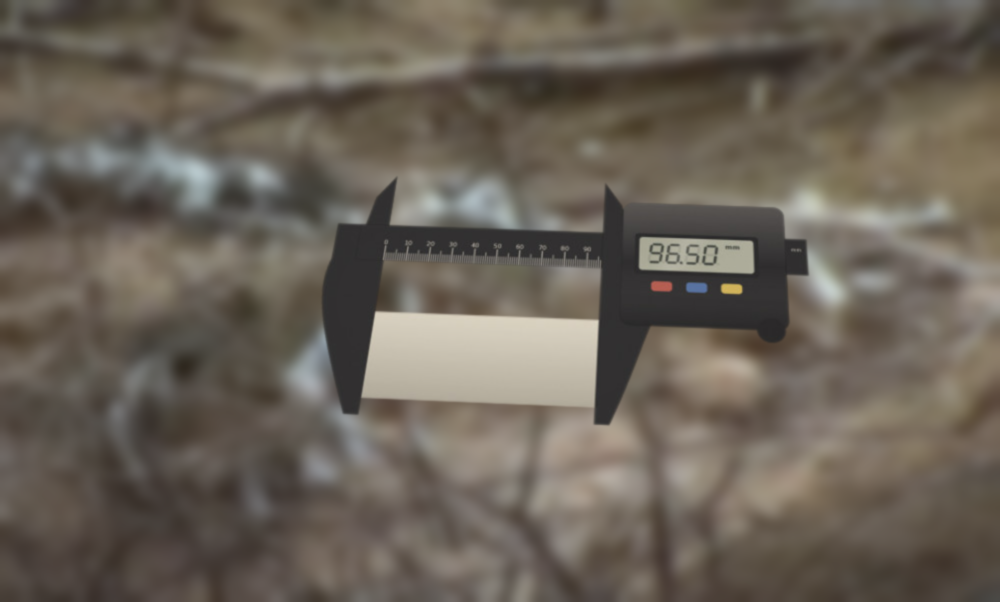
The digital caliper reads 96.50 mm
